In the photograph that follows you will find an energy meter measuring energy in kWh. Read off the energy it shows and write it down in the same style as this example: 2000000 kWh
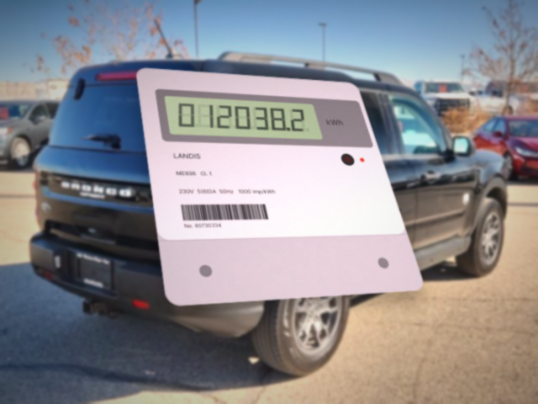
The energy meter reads 12038.2 kWh
